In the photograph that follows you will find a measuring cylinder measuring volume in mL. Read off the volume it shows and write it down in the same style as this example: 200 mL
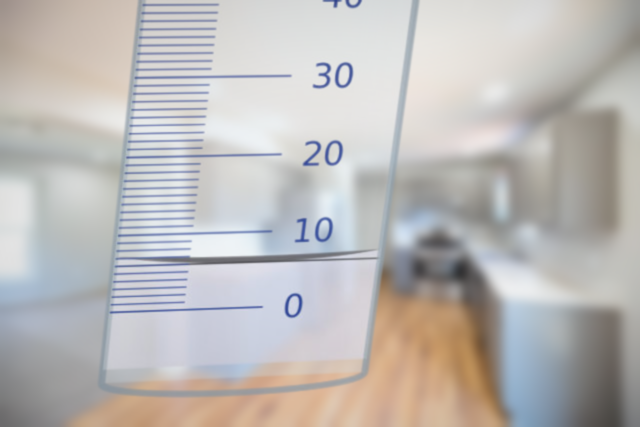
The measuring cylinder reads 6 mL
